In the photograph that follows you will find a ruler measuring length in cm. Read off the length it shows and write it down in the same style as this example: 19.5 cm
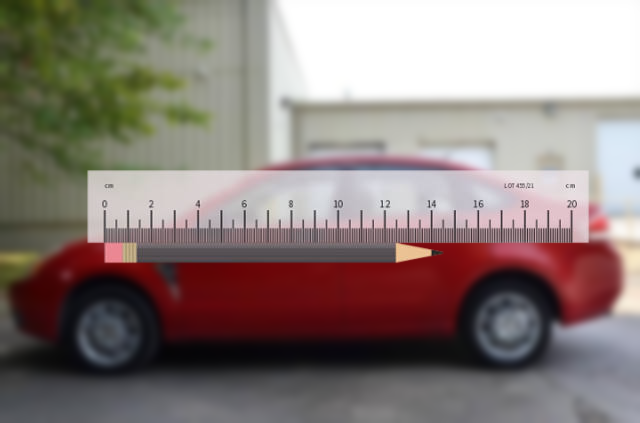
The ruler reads 14.5 cm
